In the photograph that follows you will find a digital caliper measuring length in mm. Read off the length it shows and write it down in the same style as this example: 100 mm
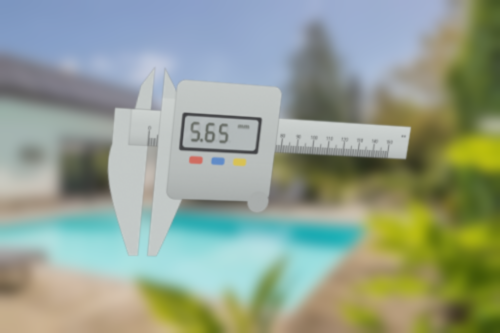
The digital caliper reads 5.65 mm
